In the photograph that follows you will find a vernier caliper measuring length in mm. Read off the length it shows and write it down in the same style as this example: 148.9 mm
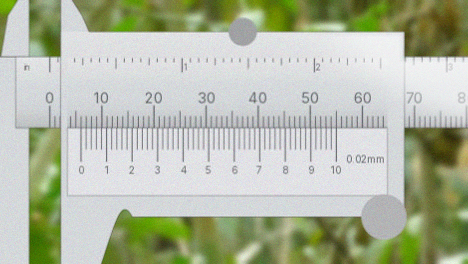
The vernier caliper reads 6.0 mm
